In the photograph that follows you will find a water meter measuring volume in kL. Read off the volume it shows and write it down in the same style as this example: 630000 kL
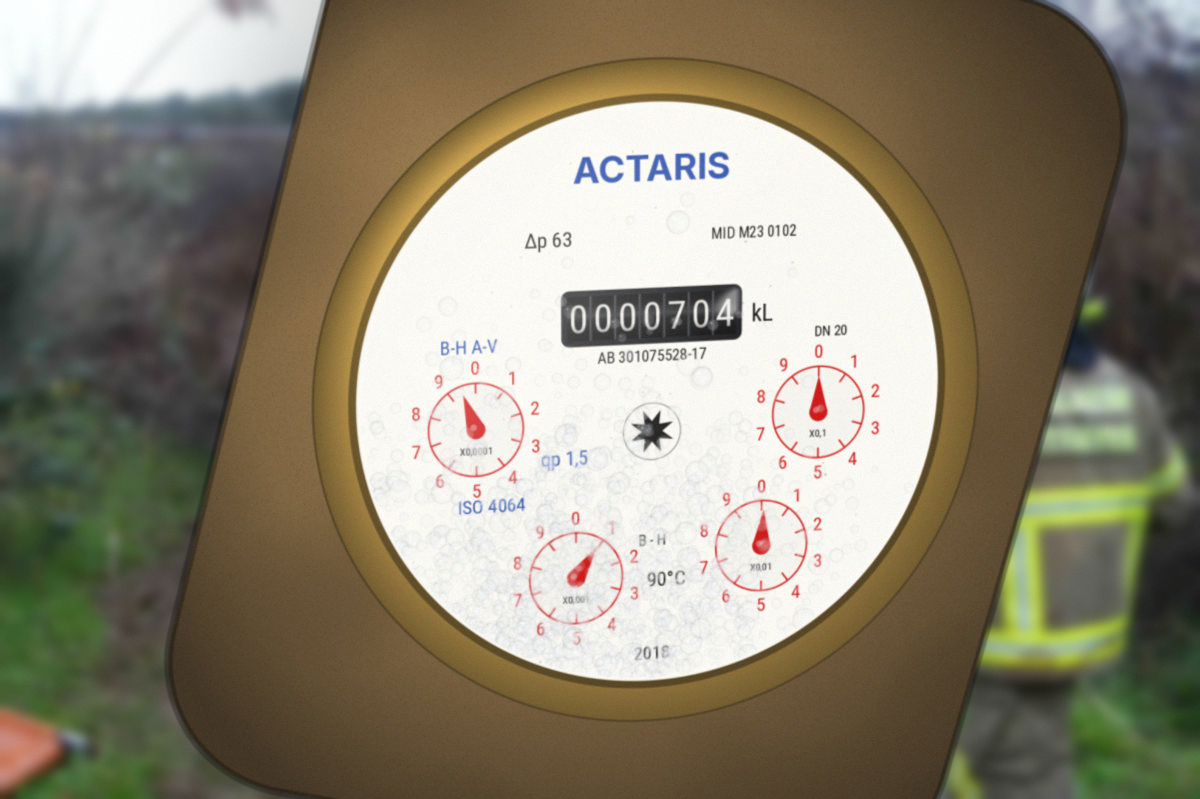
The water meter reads 704.0009 kL
